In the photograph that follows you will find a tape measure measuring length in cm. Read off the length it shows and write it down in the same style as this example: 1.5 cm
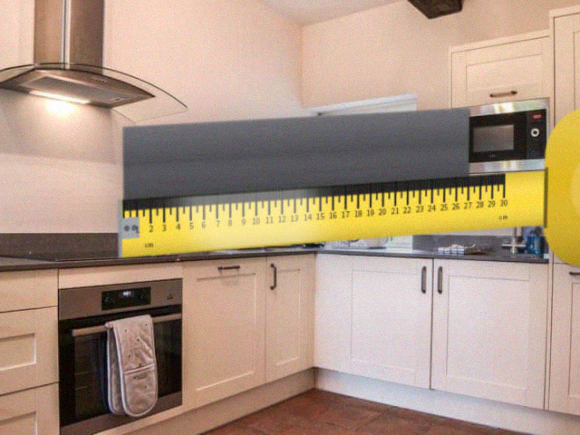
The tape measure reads 27 cm
